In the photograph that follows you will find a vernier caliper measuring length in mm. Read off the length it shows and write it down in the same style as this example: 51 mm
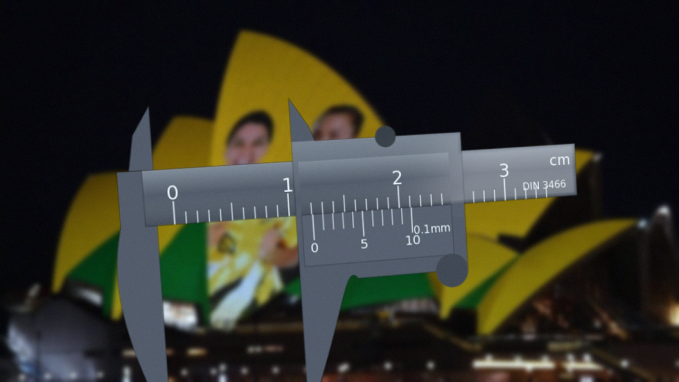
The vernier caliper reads 12.1 mm
